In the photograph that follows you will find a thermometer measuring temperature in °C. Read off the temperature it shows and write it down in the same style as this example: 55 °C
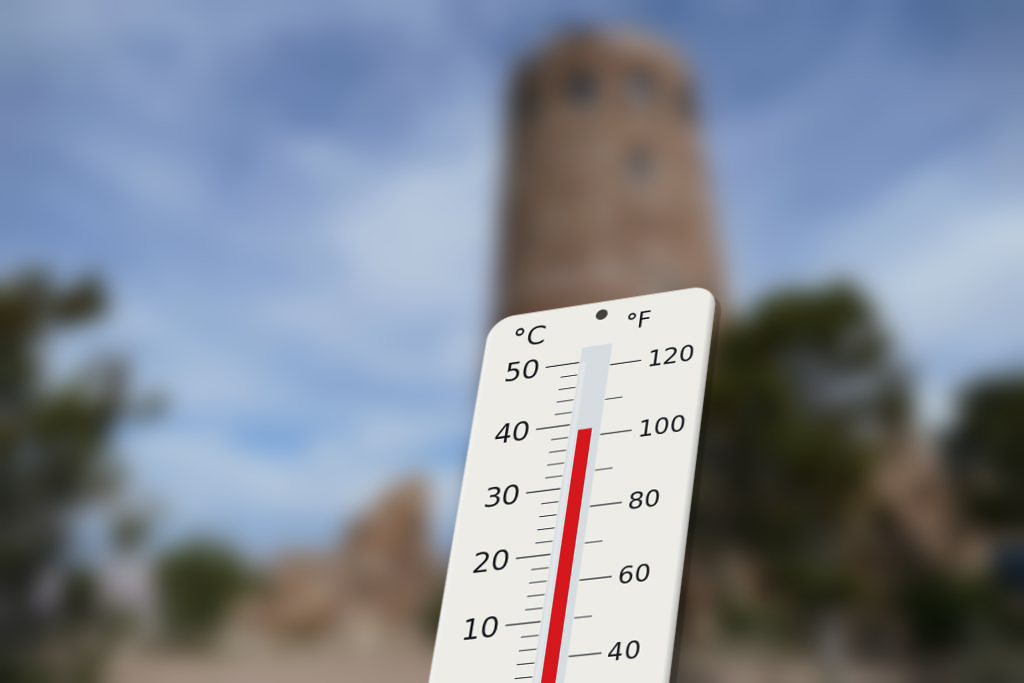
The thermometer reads 39 °C
